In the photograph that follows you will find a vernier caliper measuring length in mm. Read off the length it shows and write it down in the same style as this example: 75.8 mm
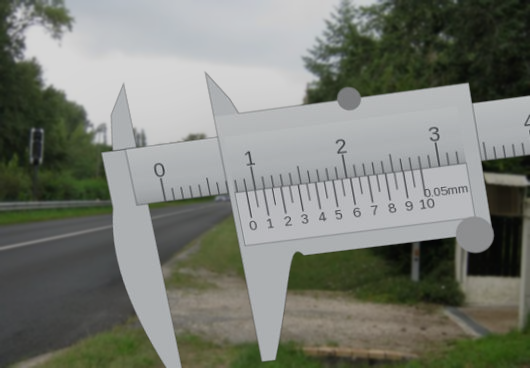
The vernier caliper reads 9.0 mm
